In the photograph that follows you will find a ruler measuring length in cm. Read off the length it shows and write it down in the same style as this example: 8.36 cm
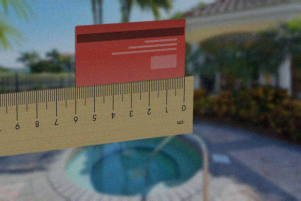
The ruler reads 6 cm
